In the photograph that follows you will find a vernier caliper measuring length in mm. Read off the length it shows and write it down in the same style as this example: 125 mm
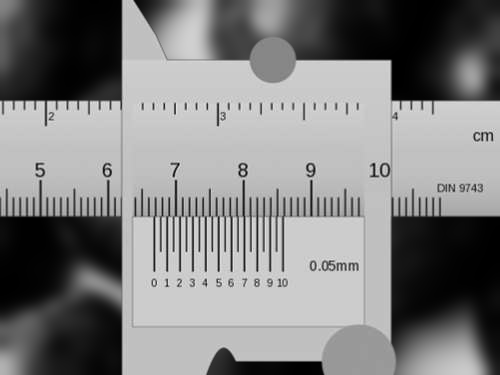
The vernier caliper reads 66.8 mm
